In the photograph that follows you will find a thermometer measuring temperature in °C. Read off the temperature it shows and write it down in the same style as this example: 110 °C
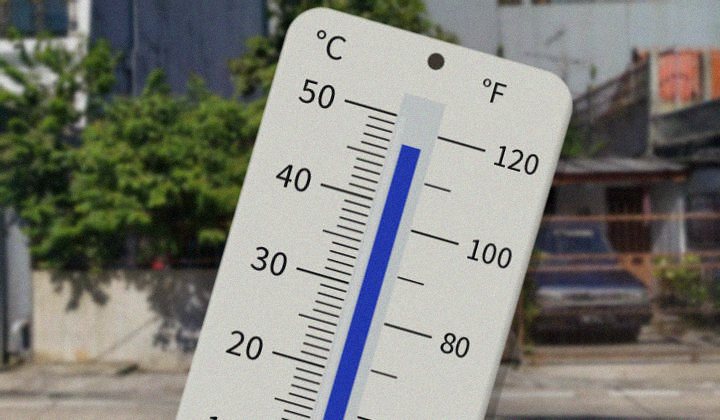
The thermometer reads 47 °C
